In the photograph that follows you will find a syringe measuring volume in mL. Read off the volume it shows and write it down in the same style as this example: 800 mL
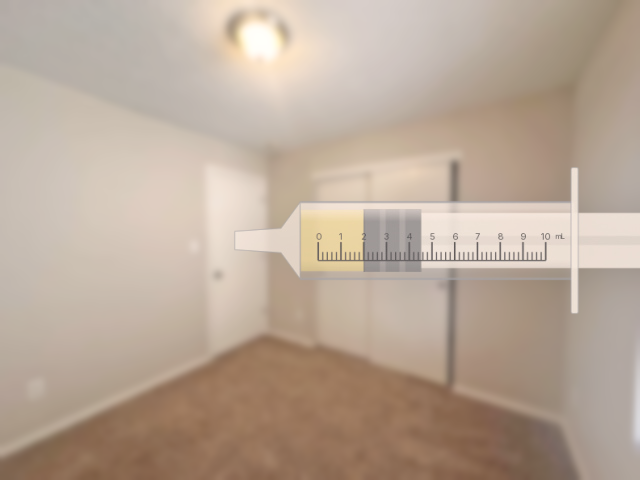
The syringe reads 2 mL
